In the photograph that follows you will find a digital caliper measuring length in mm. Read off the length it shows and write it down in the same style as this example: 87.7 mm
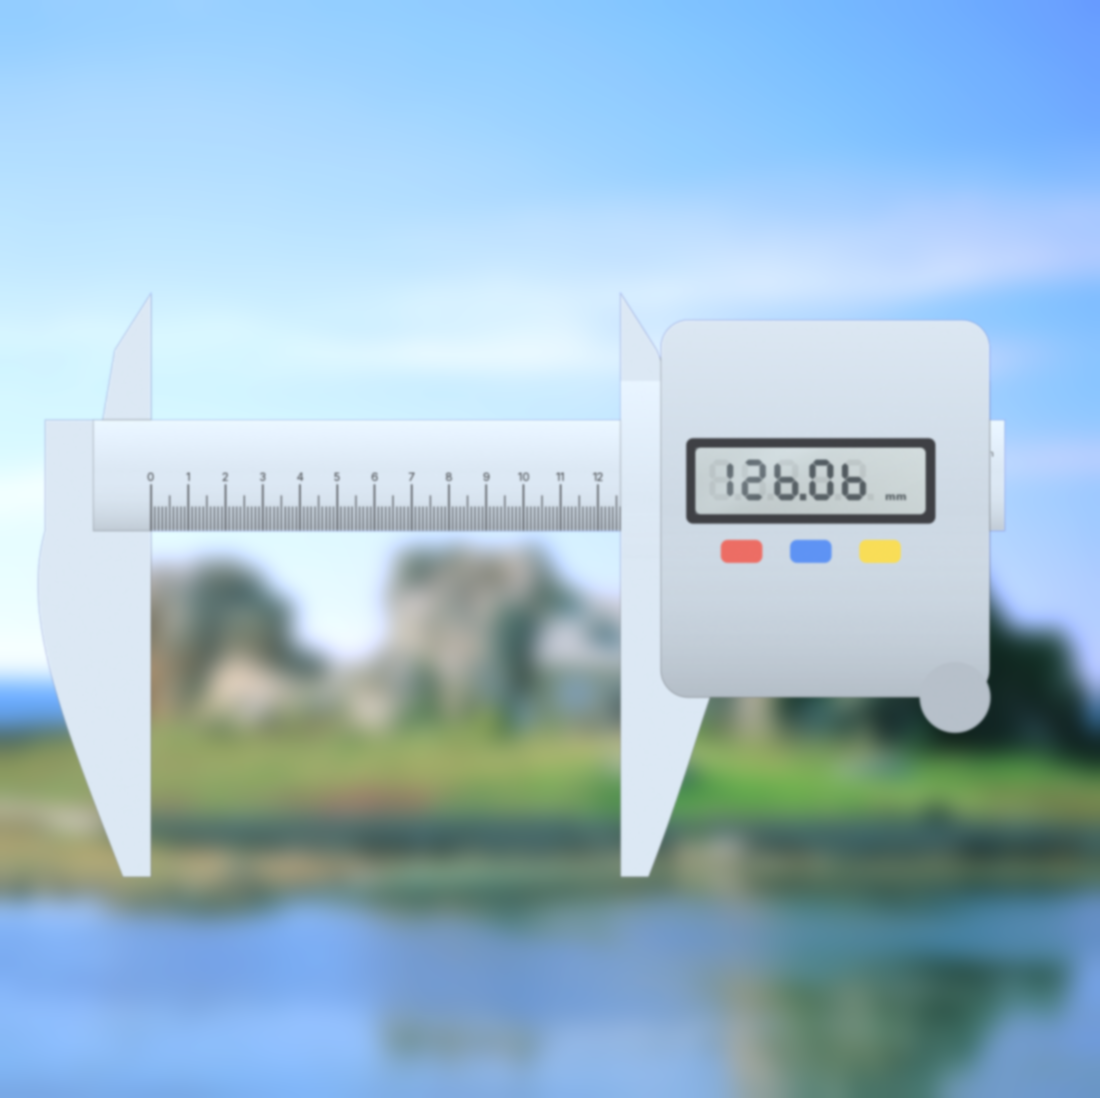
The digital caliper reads 126.06 mm
